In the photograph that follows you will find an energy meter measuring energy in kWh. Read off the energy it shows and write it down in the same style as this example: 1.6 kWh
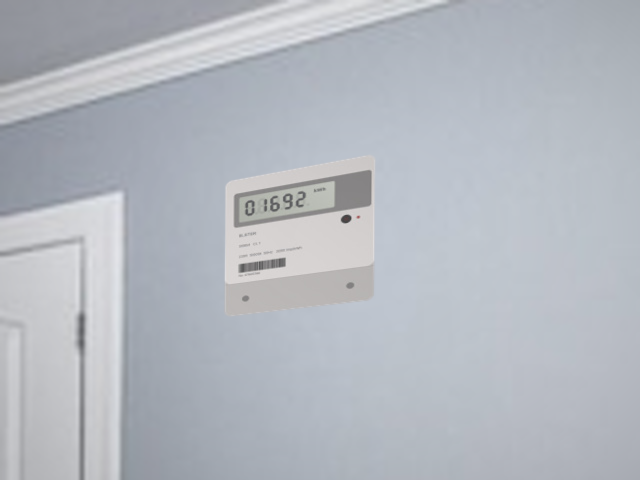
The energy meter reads 1692 kWh
